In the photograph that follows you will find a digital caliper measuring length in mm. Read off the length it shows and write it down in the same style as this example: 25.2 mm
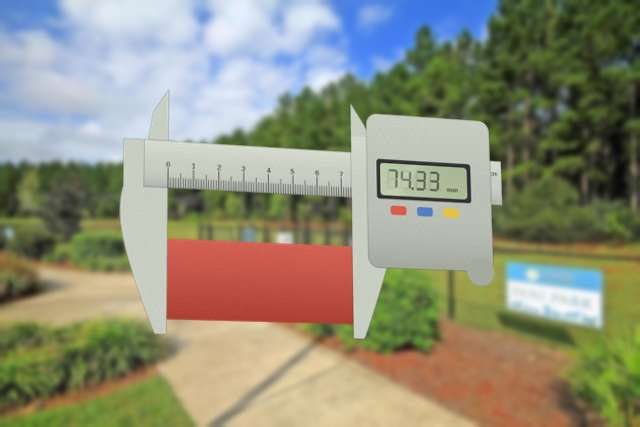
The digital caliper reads 74.33 mm
